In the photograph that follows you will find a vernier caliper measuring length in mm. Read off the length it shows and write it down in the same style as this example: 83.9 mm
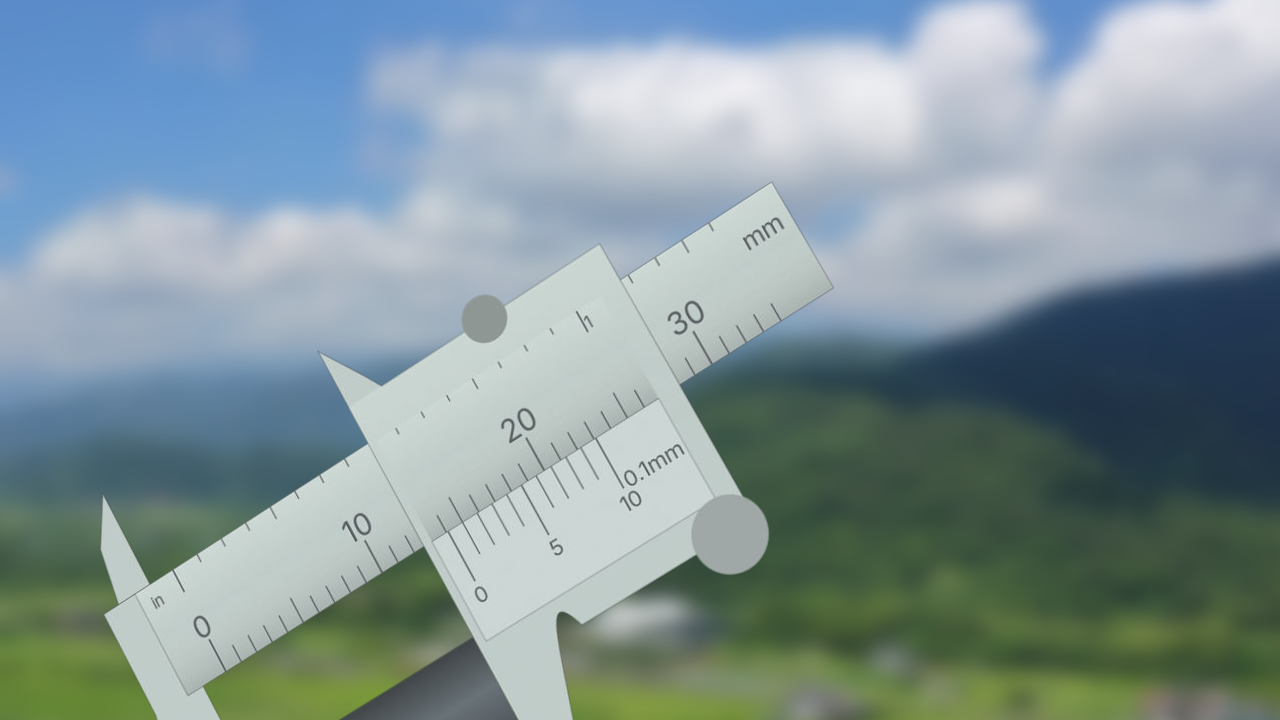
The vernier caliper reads 14.1 mm
